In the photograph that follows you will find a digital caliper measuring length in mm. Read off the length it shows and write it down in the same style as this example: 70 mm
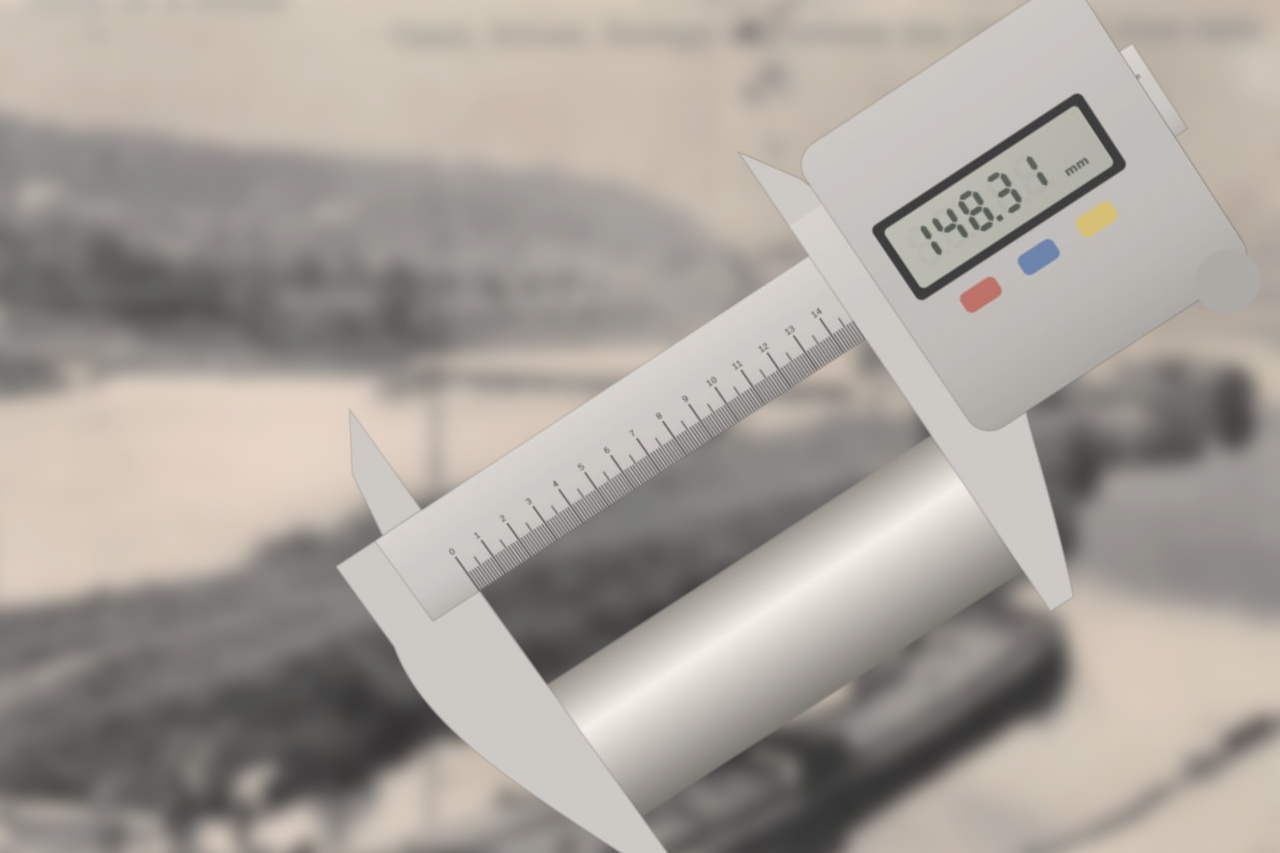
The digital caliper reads 148.31 mm
